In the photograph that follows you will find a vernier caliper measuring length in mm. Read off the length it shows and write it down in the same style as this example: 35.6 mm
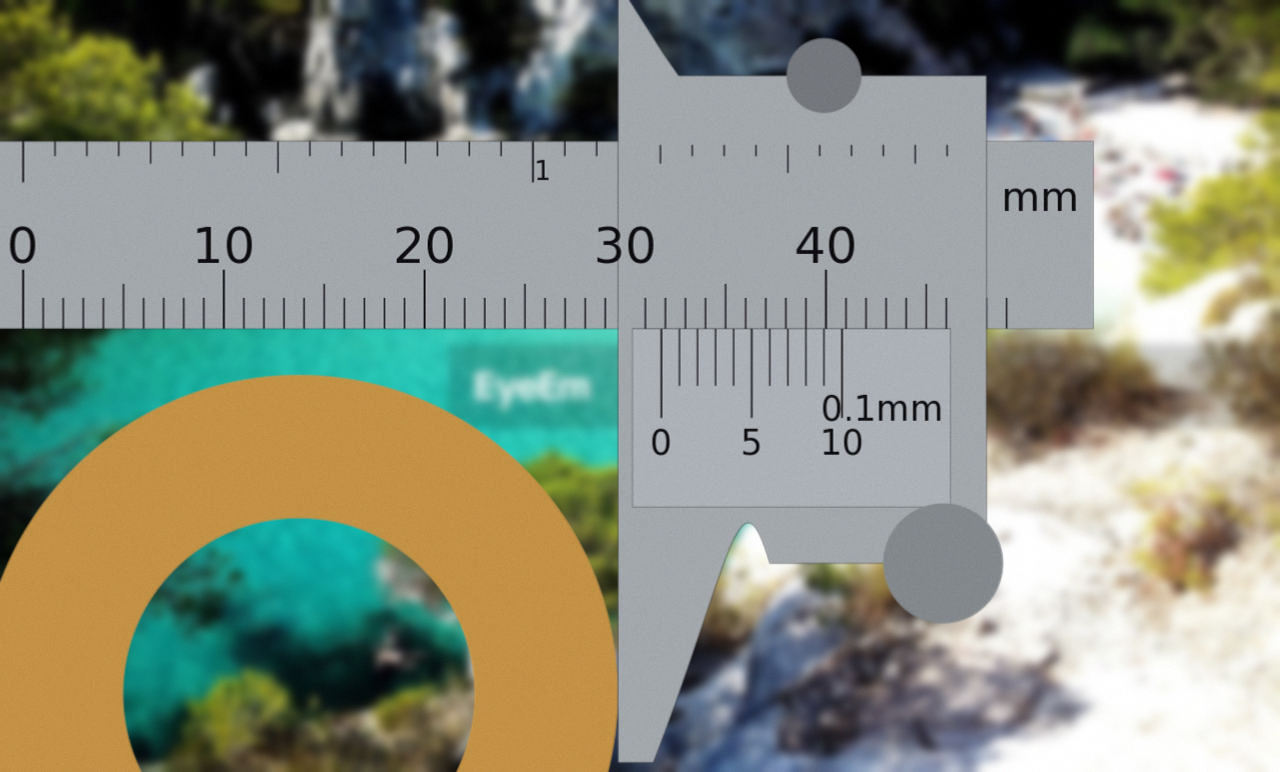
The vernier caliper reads 31.8 mm
